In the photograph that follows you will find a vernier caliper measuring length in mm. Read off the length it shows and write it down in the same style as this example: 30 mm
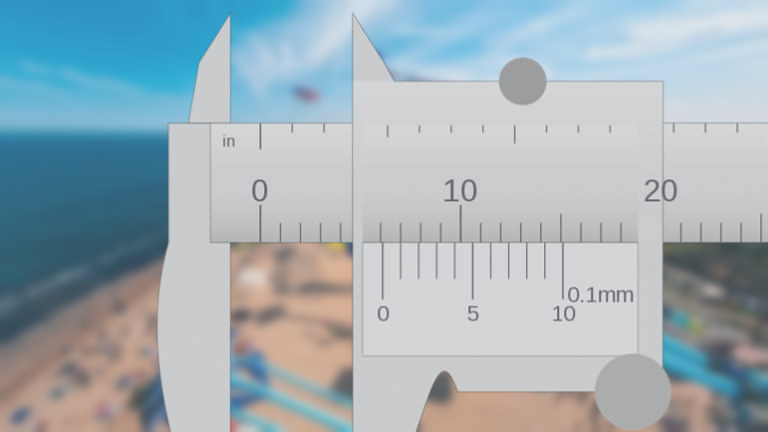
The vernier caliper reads 6.1 mm
